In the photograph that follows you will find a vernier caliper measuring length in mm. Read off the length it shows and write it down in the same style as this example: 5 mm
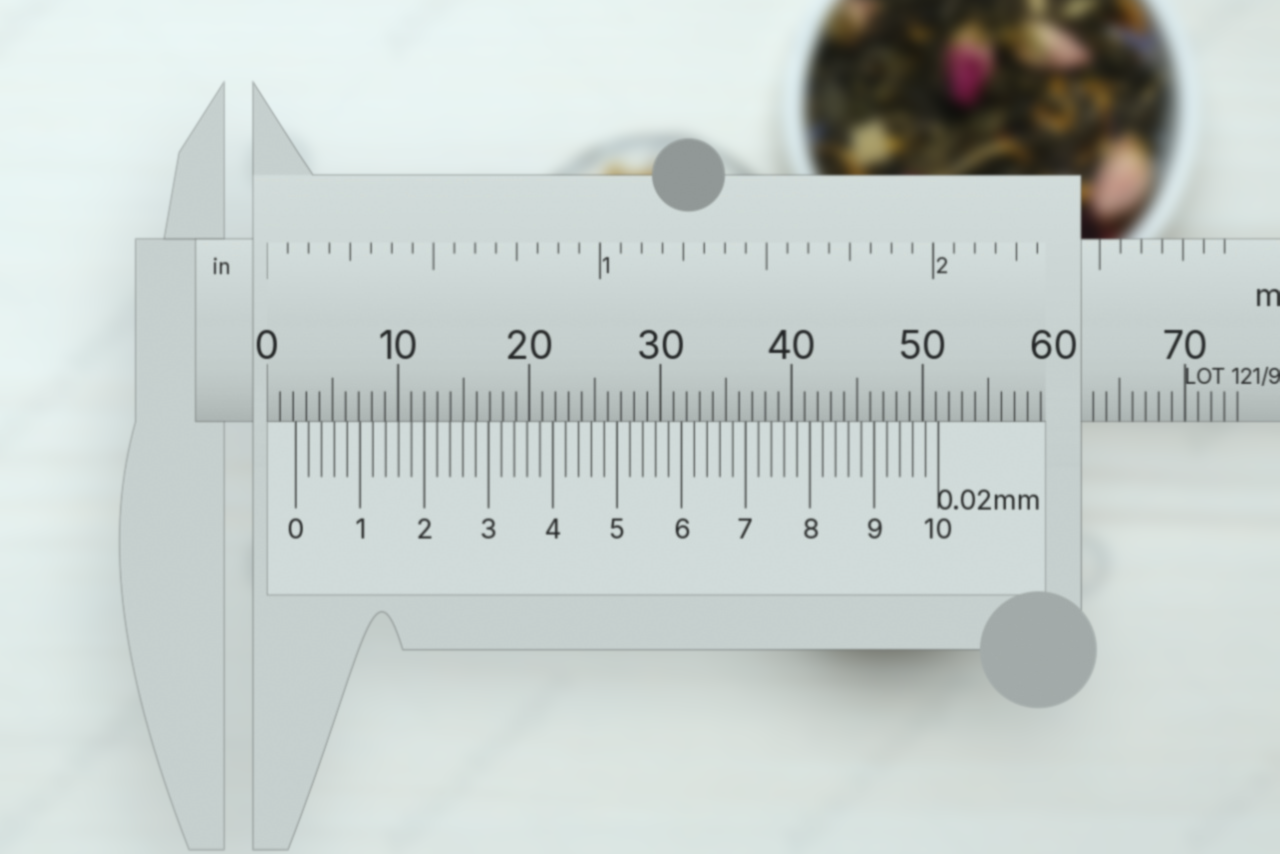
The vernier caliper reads 2.2 mm
